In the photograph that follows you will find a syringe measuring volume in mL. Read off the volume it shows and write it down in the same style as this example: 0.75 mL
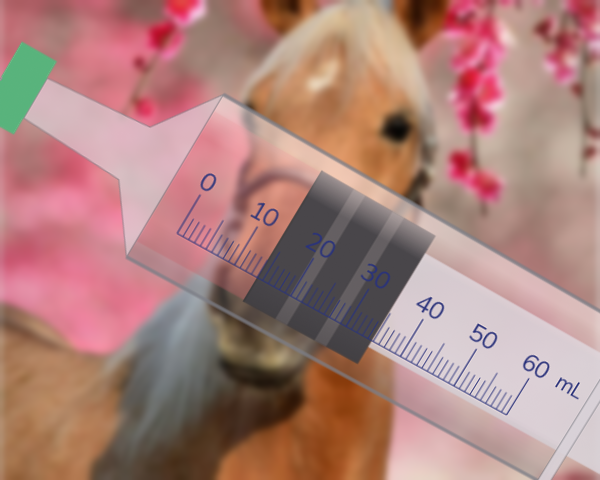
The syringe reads 14 mL
